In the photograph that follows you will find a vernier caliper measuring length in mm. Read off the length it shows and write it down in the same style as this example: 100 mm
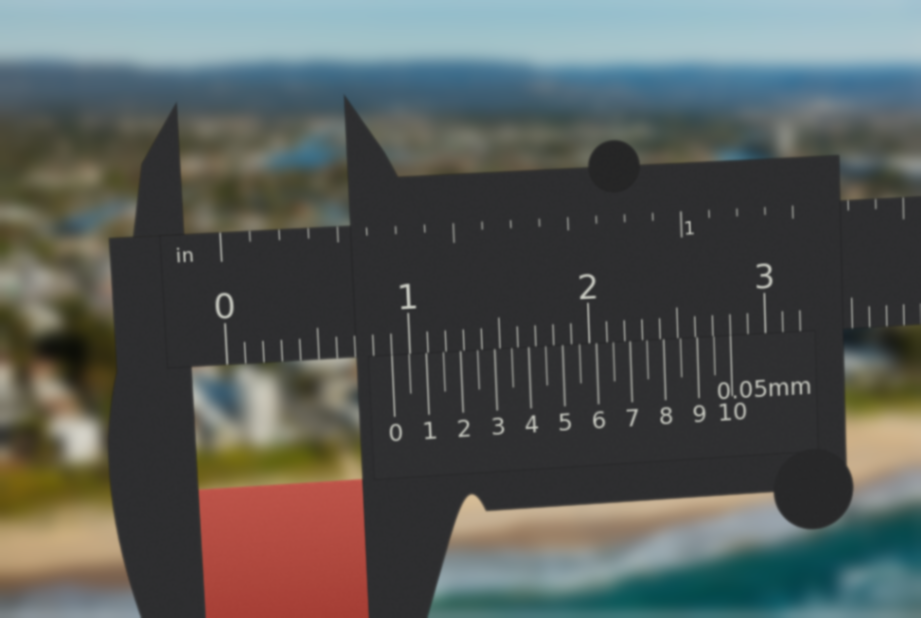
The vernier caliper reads 9.0 mm
